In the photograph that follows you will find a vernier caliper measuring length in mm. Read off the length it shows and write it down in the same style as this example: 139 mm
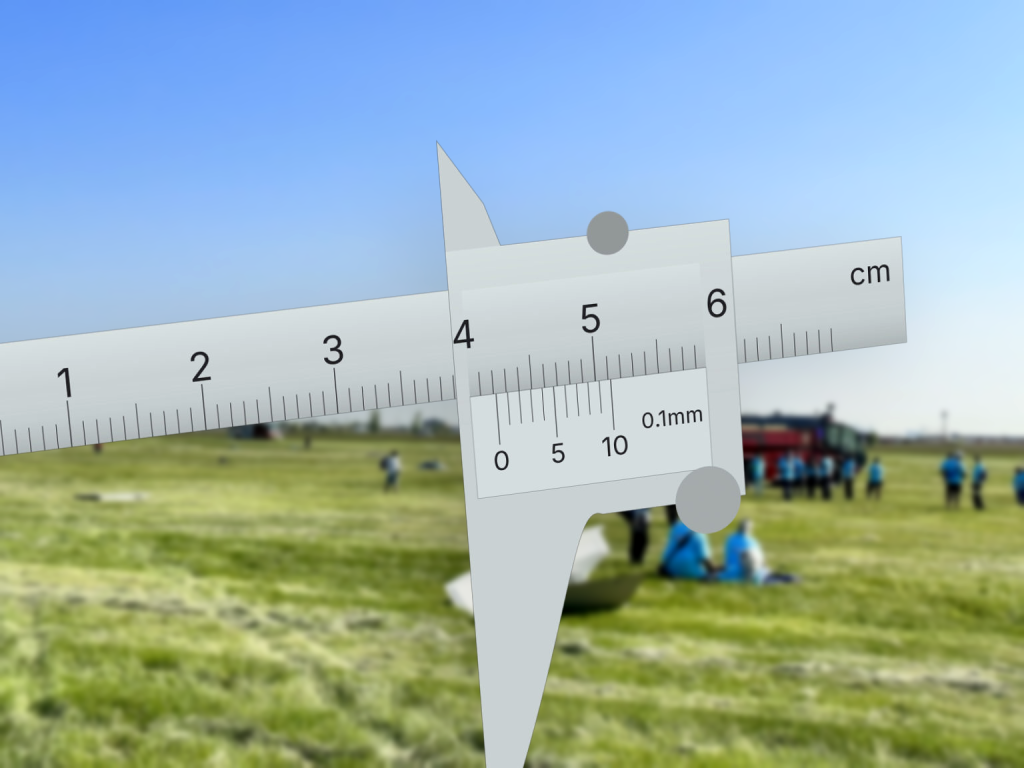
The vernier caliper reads 42.2 mm
